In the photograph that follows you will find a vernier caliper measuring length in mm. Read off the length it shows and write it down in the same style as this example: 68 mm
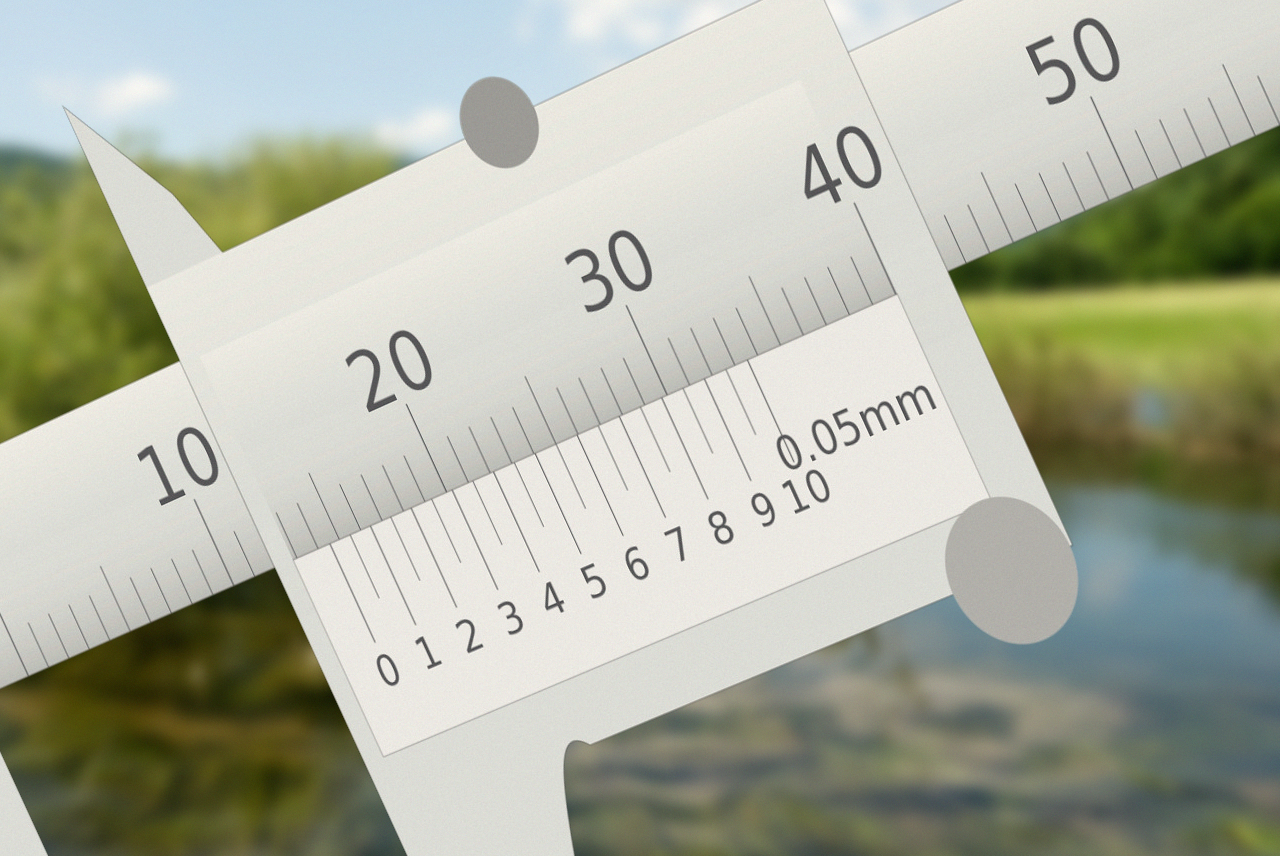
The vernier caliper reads 14.55 mm
